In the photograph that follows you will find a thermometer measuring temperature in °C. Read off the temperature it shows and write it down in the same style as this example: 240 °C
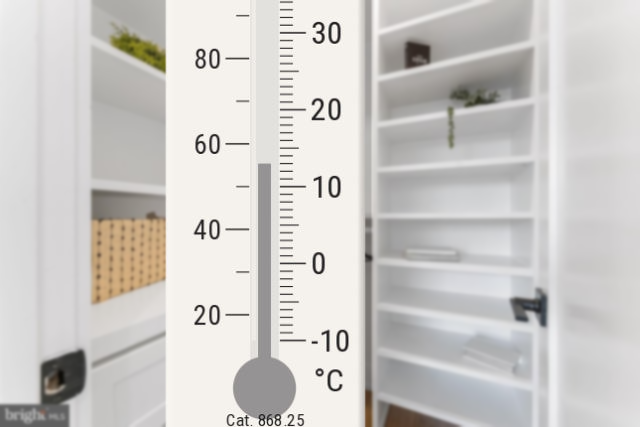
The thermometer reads 13 °C
